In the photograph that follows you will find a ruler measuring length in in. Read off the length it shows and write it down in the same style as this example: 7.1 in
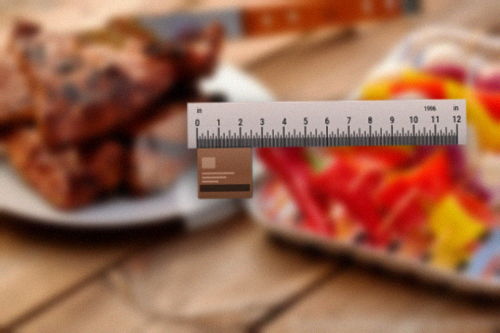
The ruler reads 2.5 in
